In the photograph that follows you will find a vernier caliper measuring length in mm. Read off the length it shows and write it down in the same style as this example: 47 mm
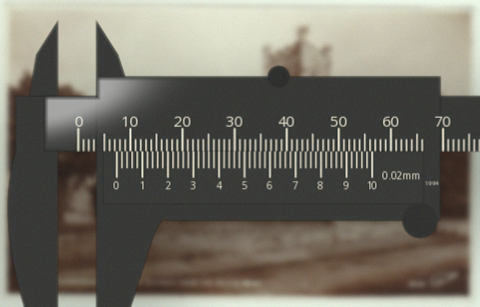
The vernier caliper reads 7.4 mm
